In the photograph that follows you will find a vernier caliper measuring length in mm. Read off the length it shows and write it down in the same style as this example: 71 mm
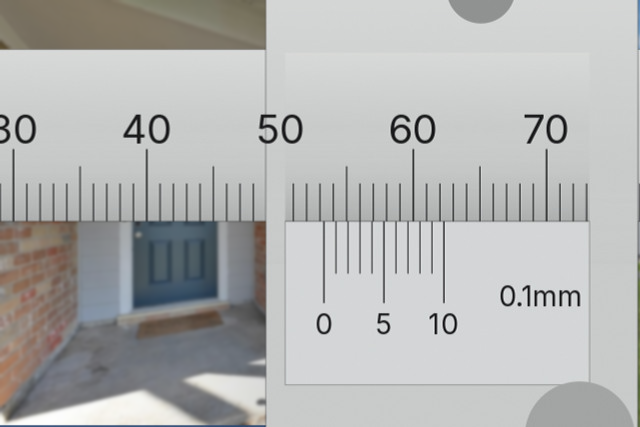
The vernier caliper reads 53.3 mm
